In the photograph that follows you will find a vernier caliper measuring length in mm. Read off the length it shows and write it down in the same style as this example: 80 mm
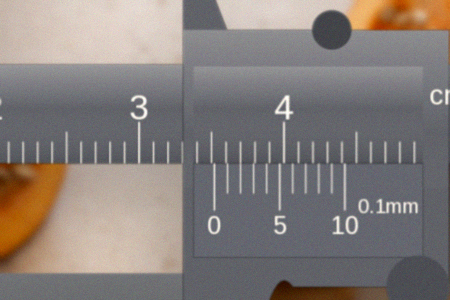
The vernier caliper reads 35.2 mm
